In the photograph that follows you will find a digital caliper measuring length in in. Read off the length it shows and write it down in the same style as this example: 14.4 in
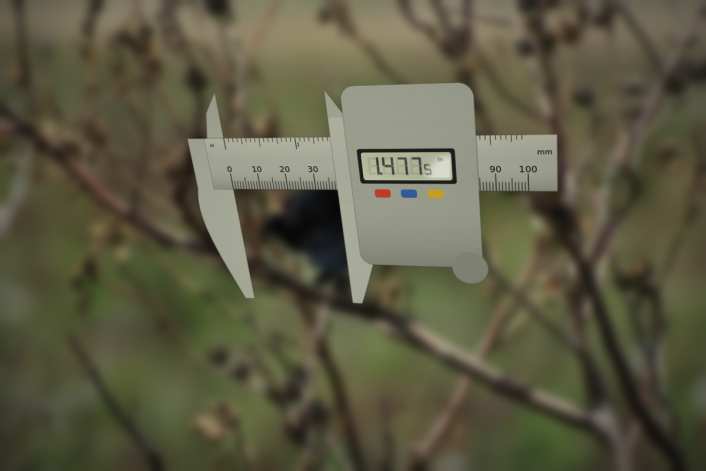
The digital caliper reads 1.4775 in
